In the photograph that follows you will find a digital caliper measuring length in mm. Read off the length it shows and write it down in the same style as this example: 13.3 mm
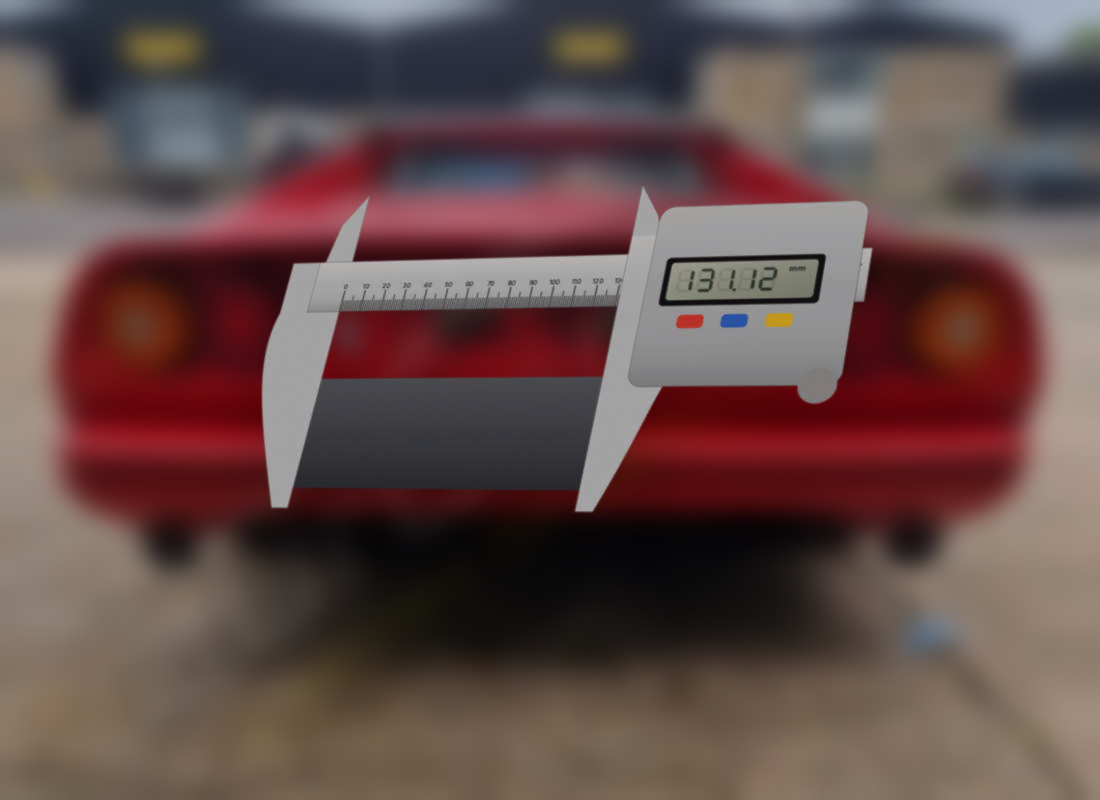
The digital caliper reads 131.12 mm
